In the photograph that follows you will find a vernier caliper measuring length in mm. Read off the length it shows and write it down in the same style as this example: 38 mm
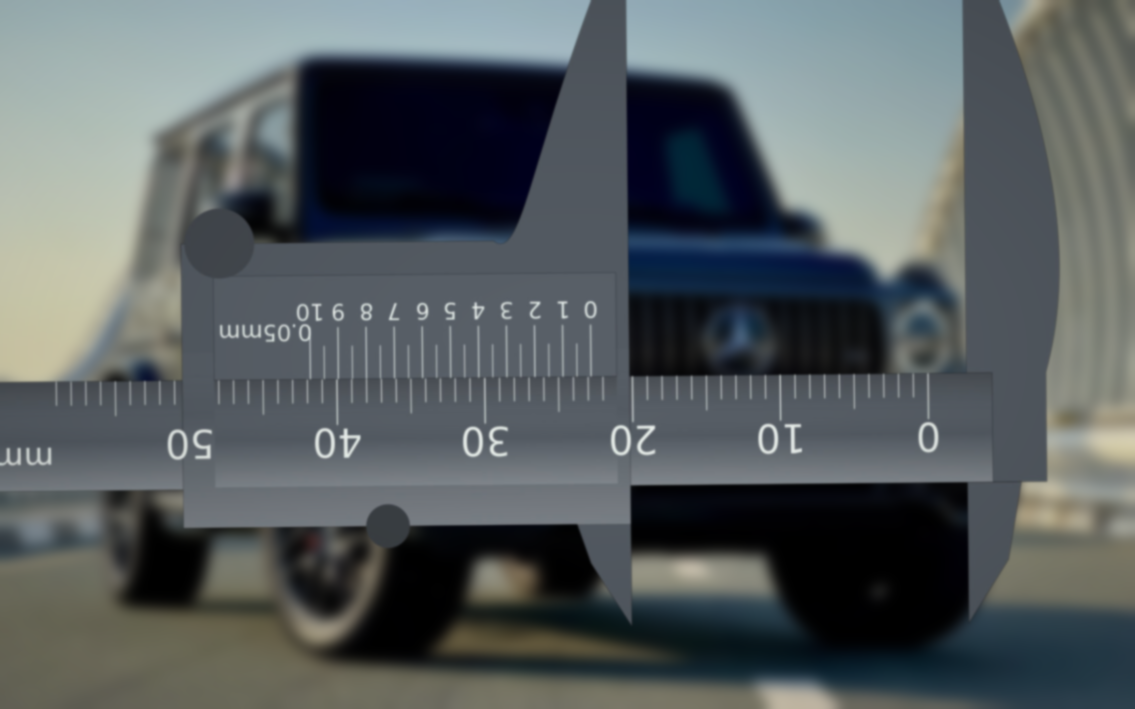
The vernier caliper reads 22.8 mm
